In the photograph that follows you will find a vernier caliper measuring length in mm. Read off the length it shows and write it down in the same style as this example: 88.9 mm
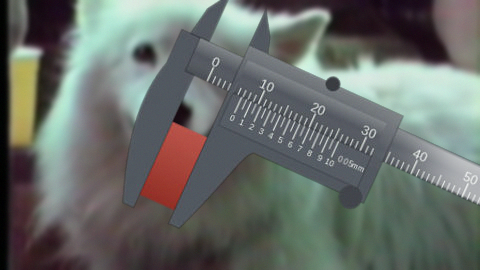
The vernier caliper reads 6.8 mm
